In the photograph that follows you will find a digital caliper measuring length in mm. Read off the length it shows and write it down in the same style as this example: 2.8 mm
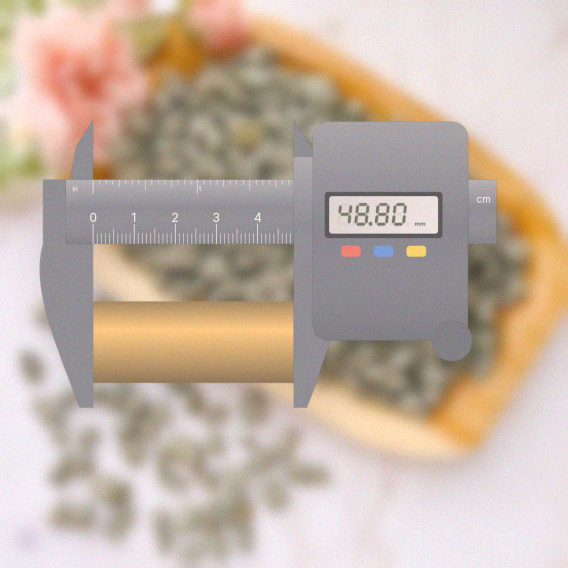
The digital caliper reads 48.80 mm
